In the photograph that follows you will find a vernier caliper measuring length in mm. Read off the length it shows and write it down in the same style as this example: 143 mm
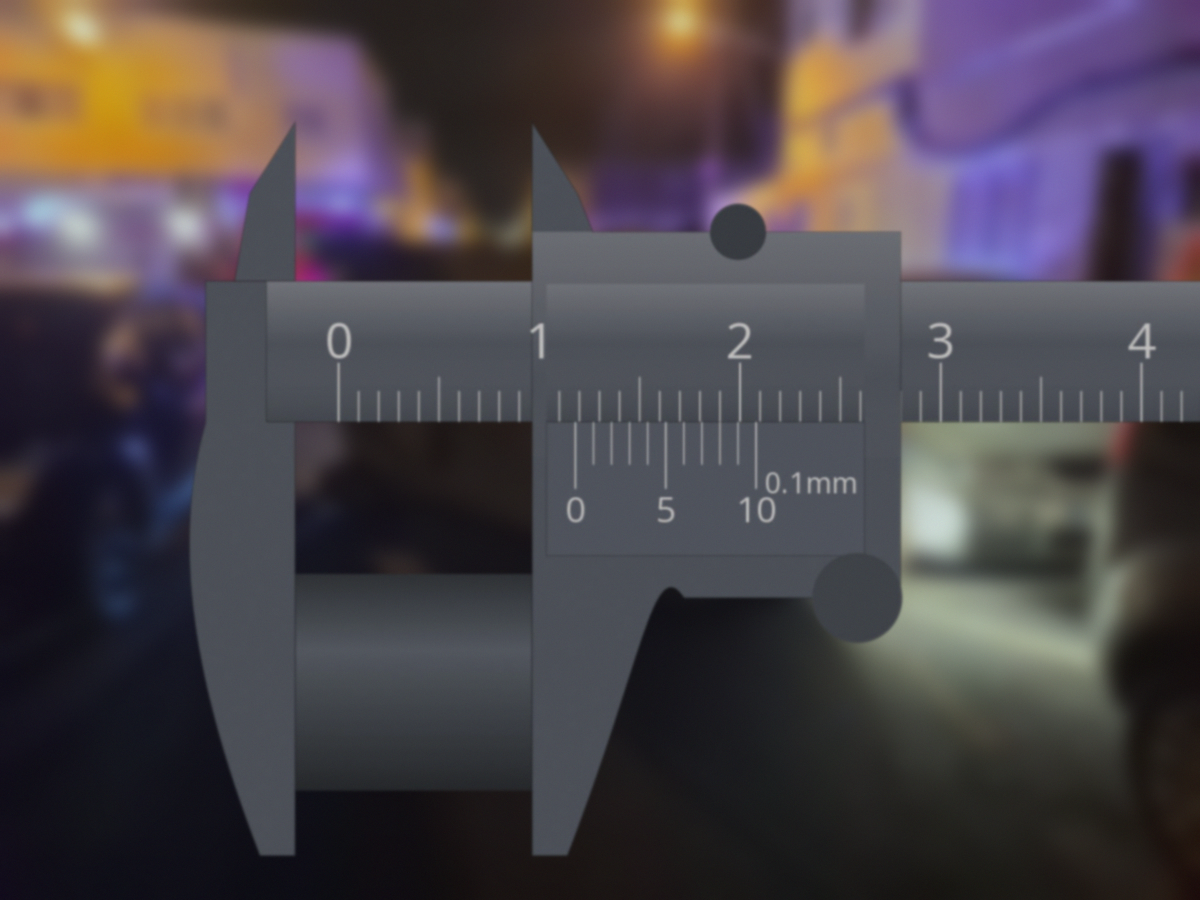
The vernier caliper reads 11.8 mm
